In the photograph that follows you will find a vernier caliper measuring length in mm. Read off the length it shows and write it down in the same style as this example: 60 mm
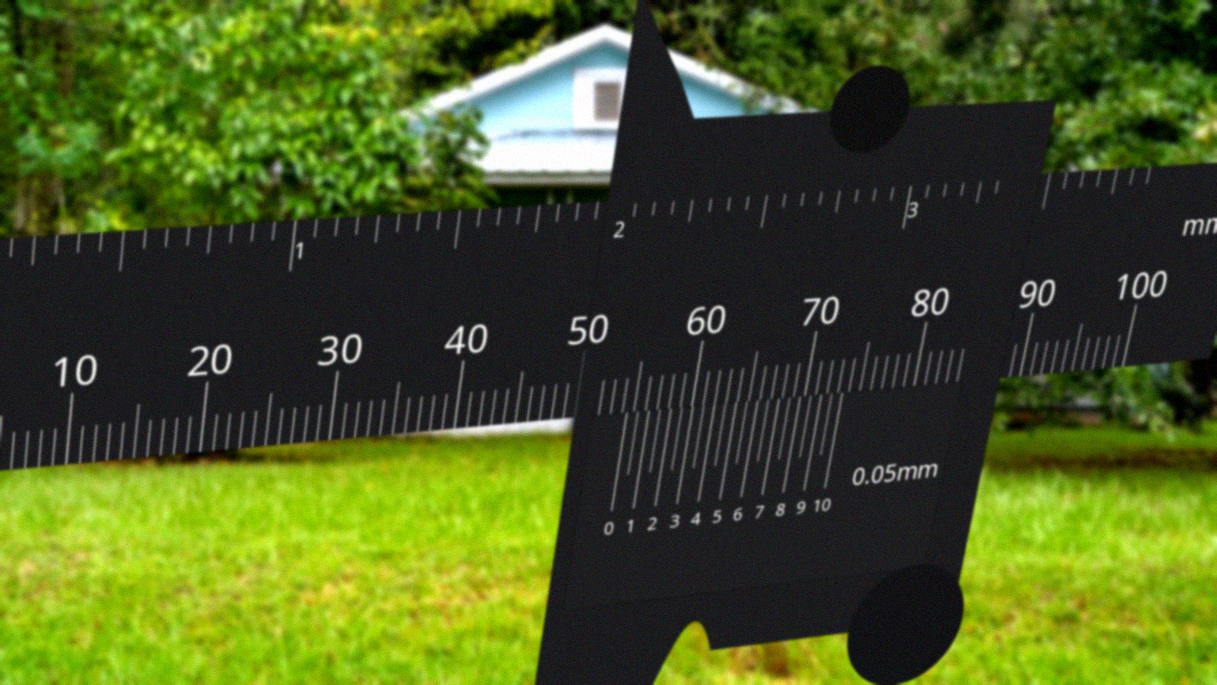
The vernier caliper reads 54.4 mm
